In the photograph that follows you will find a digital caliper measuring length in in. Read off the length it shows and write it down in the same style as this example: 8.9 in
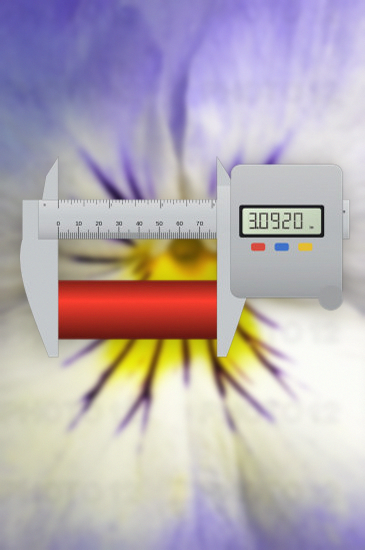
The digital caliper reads 3.0920 in
